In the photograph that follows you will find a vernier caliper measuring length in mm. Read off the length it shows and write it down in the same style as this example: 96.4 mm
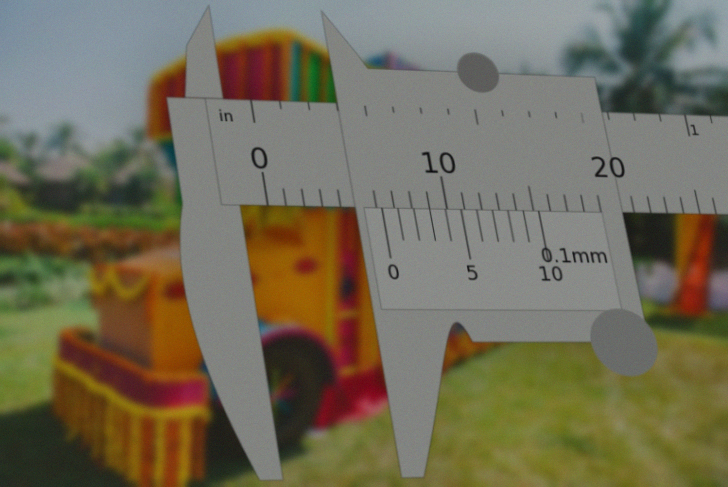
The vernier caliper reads 6.3 mm
